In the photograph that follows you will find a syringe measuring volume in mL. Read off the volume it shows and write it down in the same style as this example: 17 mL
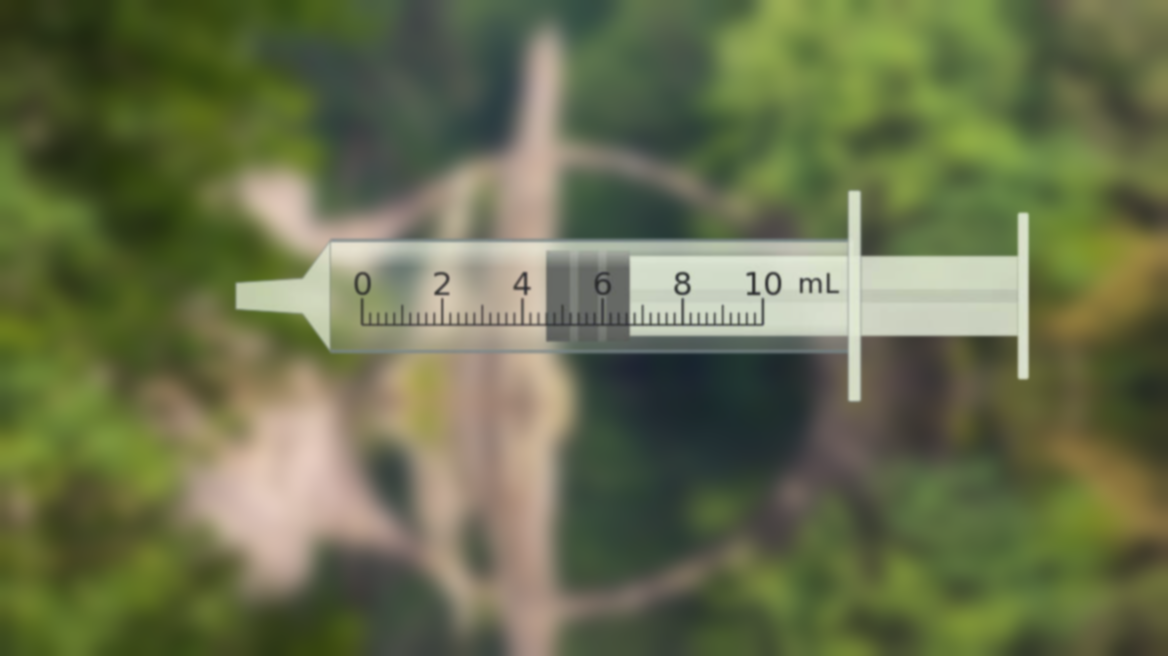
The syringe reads 4.6 mL
